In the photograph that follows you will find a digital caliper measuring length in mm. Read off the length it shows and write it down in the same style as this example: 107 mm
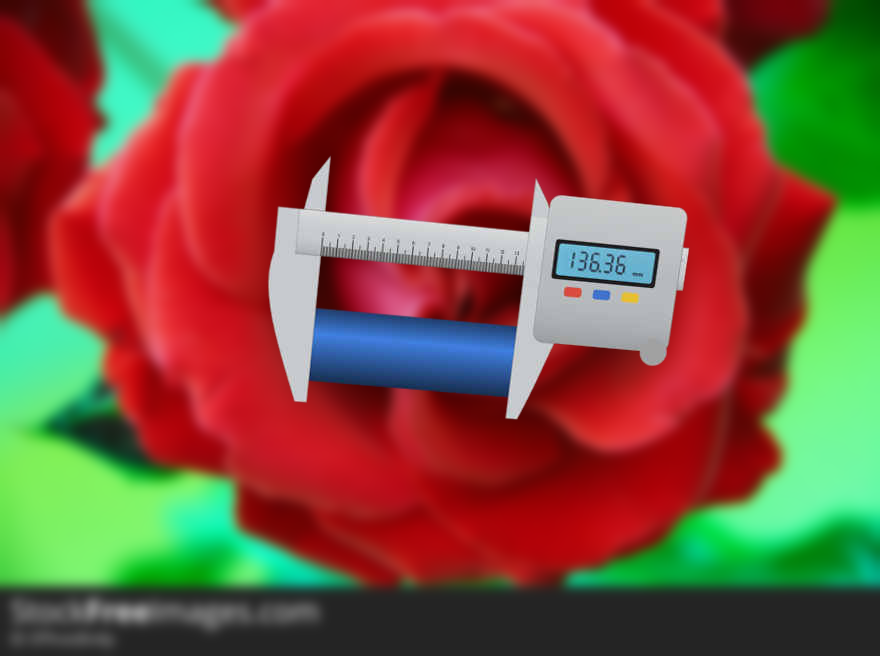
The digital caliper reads 136.36 mm
